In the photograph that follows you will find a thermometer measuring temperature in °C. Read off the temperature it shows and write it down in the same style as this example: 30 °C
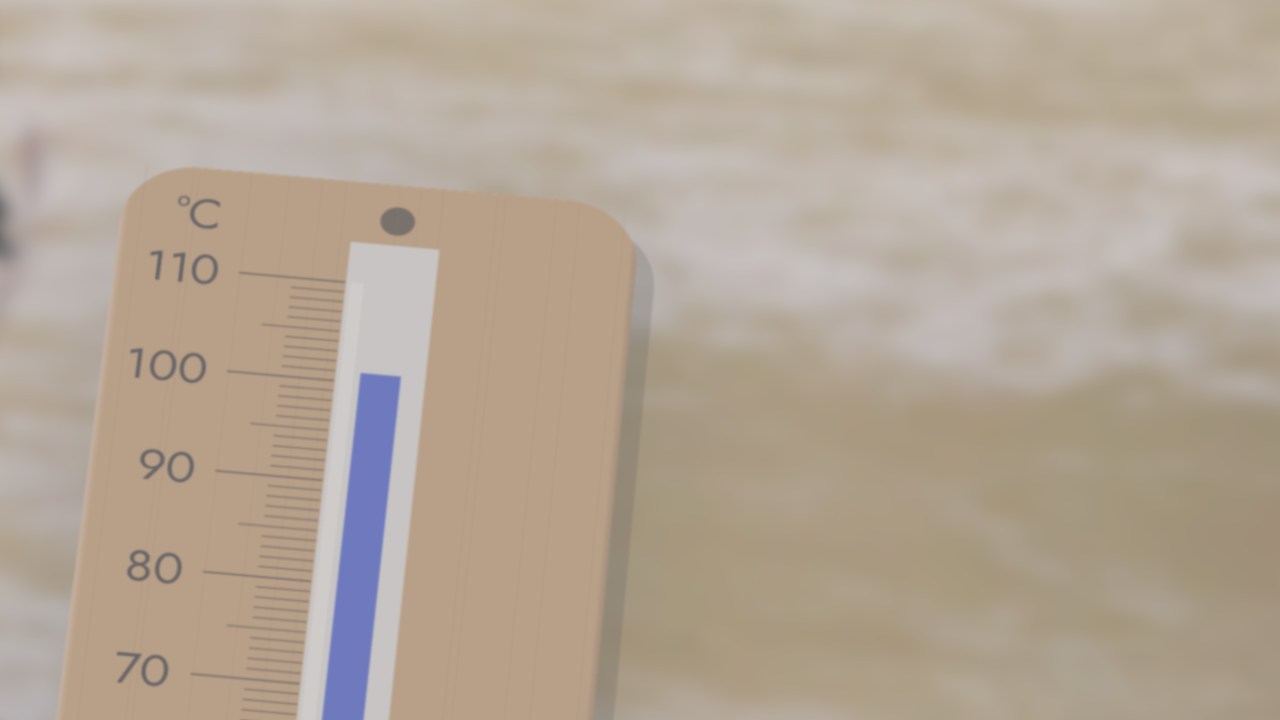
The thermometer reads 101 °C
